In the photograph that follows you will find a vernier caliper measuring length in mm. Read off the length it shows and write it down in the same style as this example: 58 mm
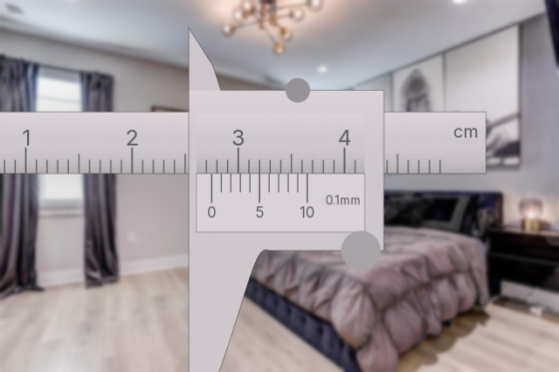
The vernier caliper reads 27.5 mm
